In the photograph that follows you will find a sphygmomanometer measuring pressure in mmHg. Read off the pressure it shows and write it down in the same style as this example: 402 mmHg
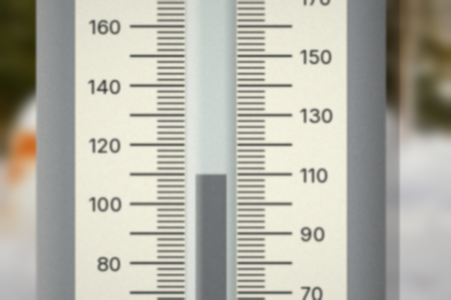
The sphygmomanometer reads 110 mmHg
